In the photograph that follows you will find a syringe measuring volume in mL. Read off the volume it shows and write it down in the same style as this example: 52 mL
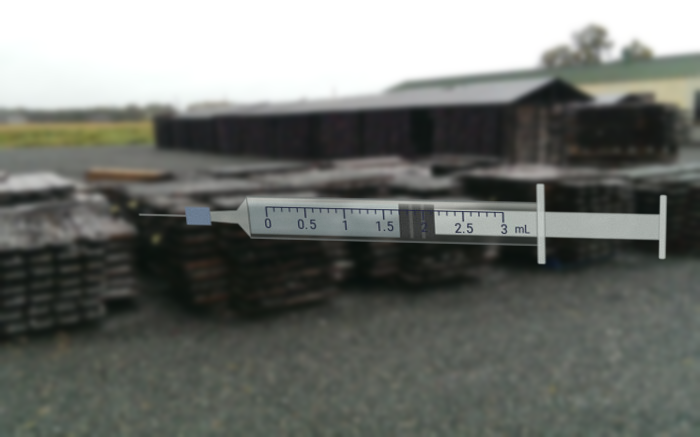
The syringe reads 1.7 mL
